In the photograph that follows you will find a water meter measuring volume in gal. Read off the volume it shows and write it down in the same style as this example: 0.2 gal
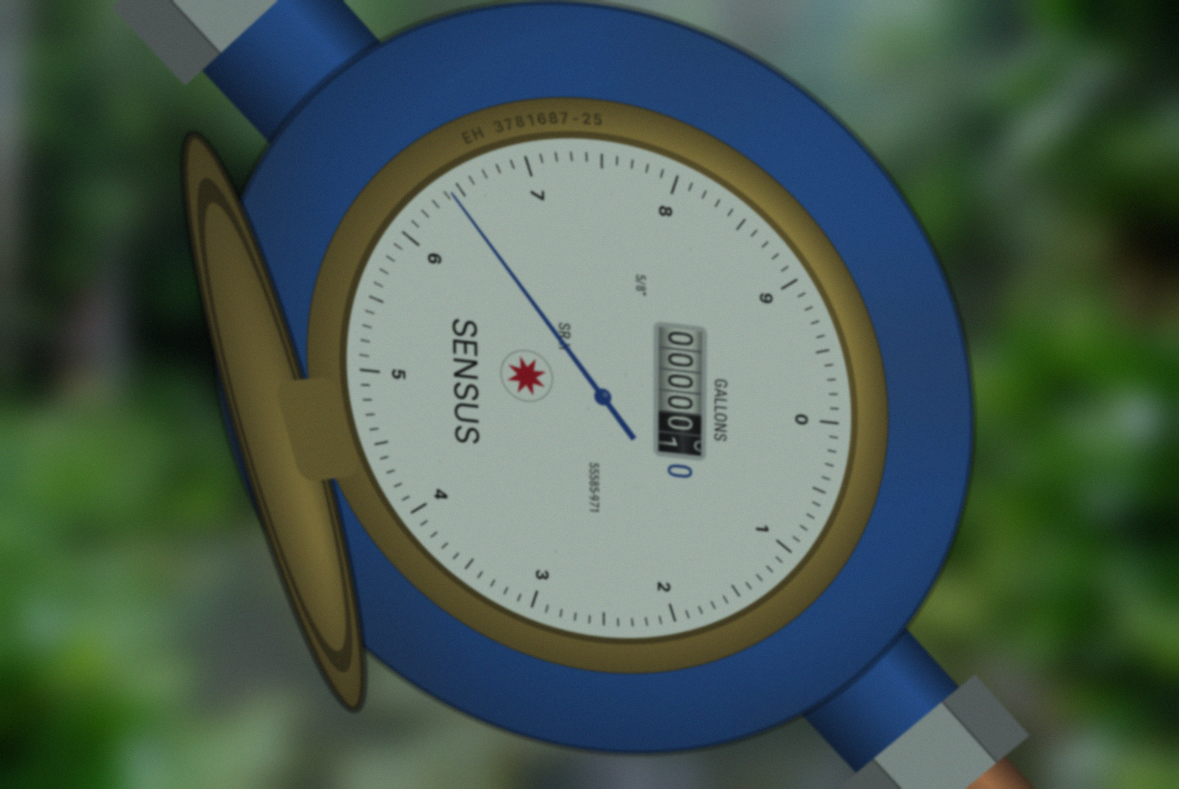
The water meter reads 6.4 gal
